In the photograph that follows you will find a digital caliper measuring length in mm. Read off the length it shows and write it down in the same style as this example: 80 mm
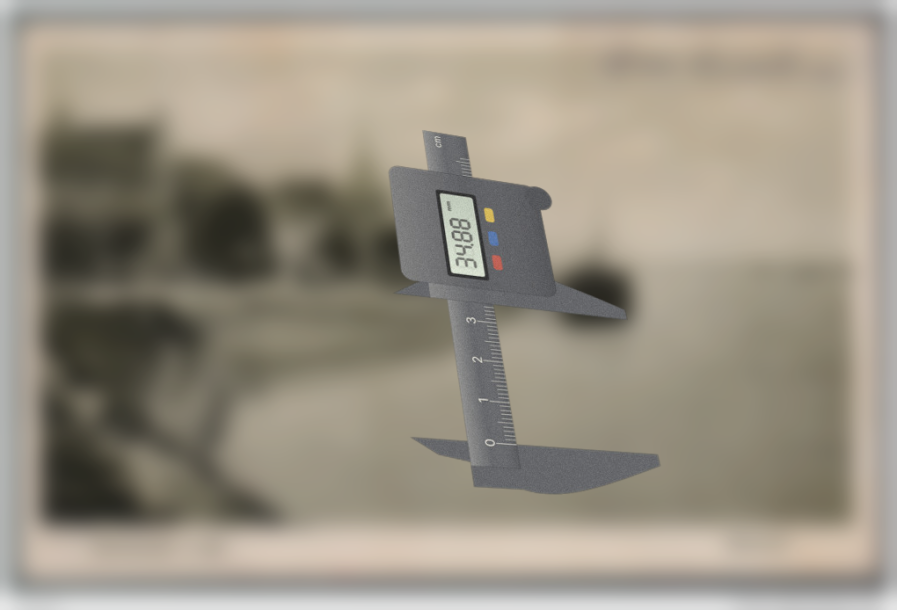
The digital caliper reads 34.88 mm
